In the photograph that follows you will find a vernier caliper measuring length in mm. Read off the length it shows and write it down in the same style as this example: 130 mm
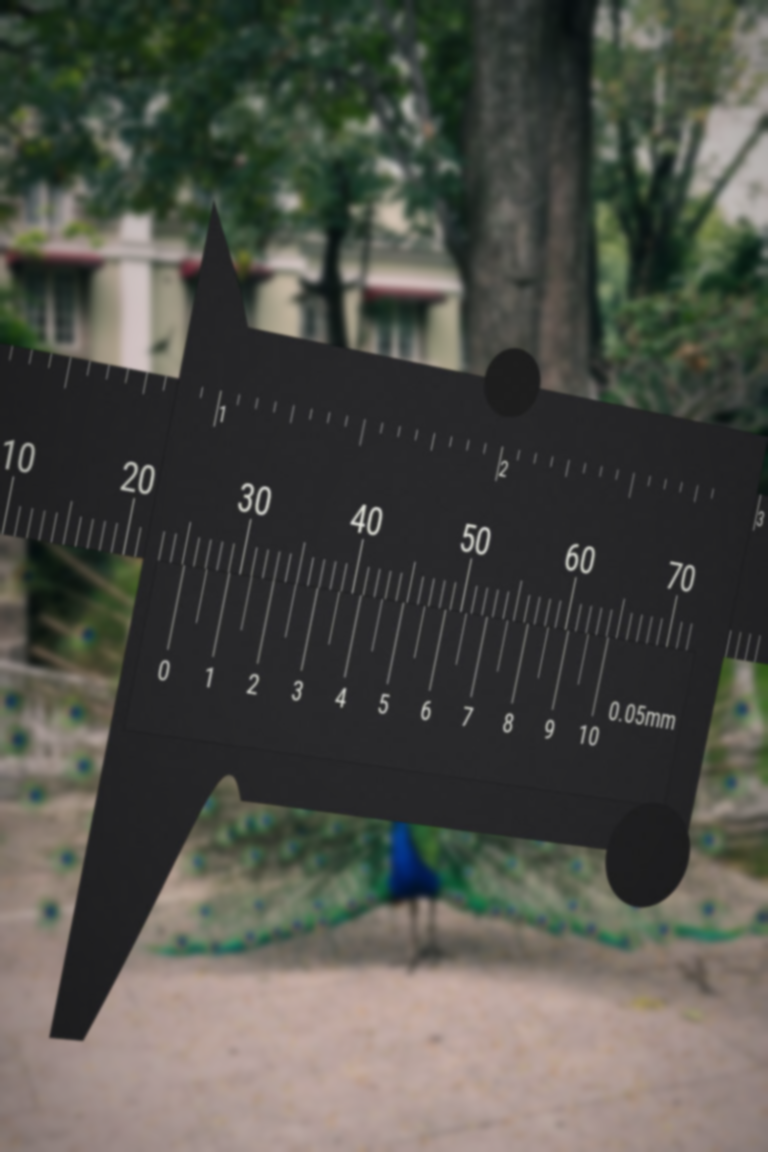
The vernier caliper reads 25.2 mm
